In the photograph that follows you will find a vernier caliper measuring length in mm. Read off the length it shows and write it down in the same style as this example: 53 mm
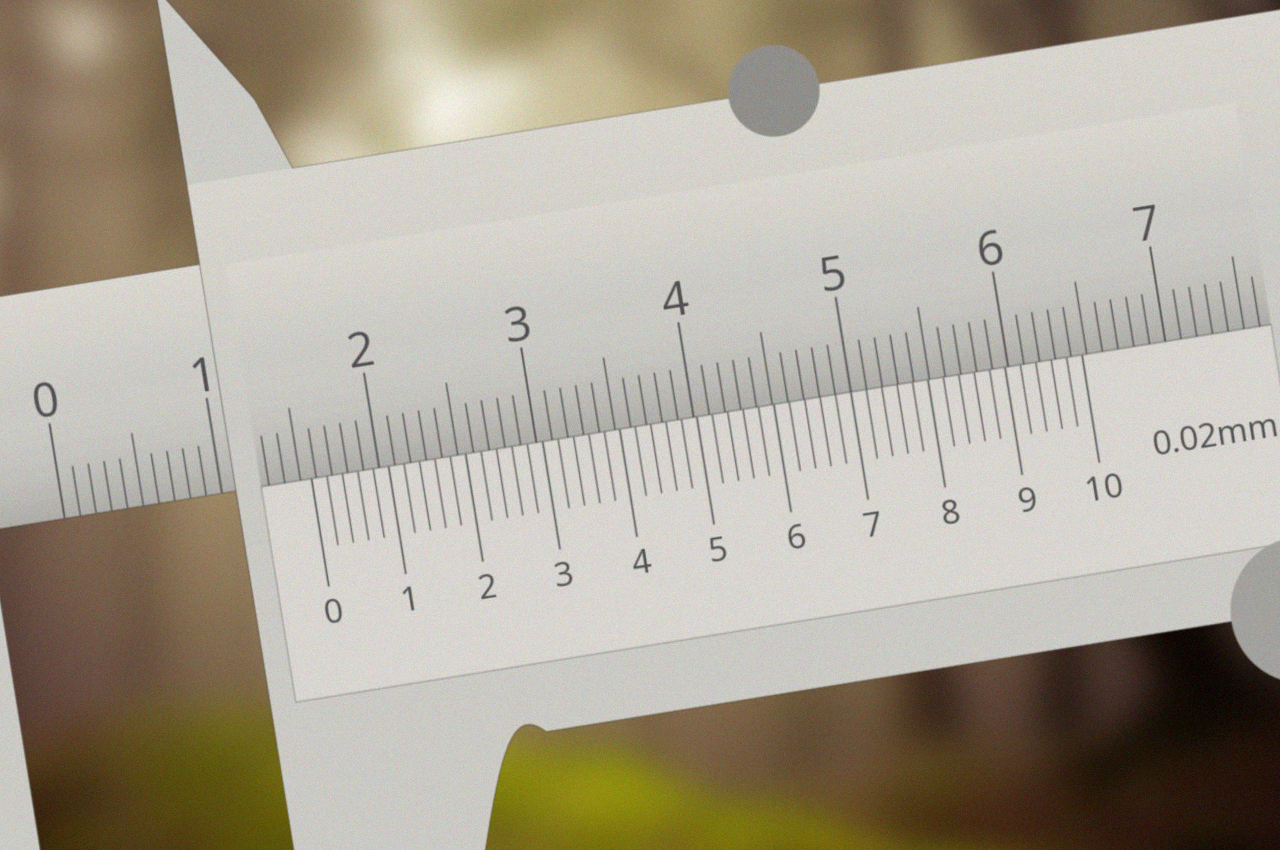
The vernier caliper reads 15.7 mm
